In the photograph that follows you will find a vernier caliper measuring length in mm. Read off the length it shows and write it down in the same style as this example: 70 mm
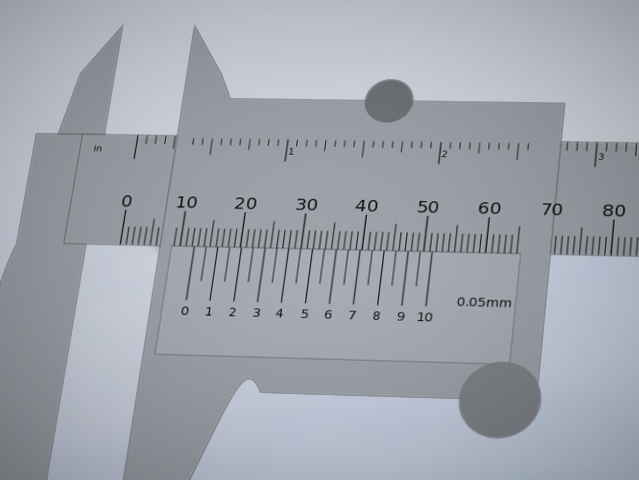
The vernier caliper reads 12.4 mm
